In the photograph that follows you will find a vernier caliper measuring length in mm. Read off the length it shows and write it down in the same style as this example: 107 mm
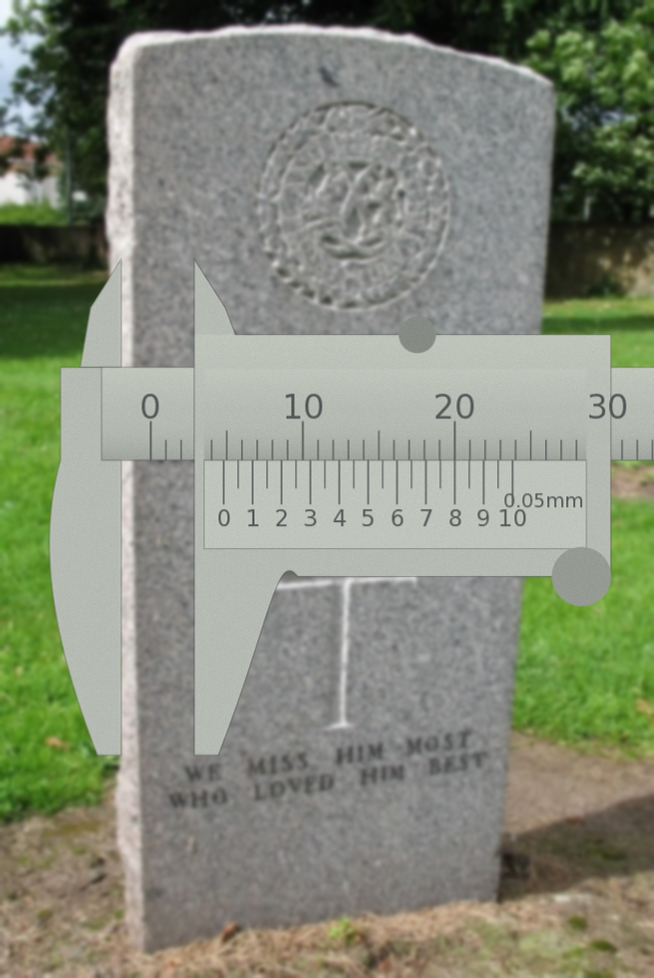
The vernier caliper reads 4.8 mm
